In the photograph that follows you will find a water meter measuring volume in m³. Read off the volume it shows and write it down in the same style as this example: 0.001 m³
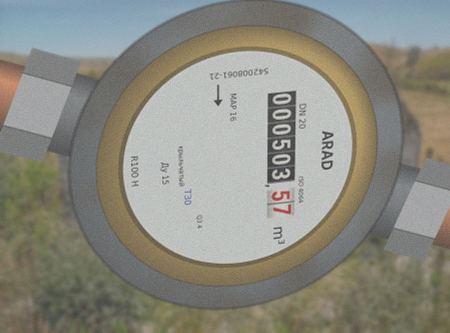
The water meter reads 503.57 m³
